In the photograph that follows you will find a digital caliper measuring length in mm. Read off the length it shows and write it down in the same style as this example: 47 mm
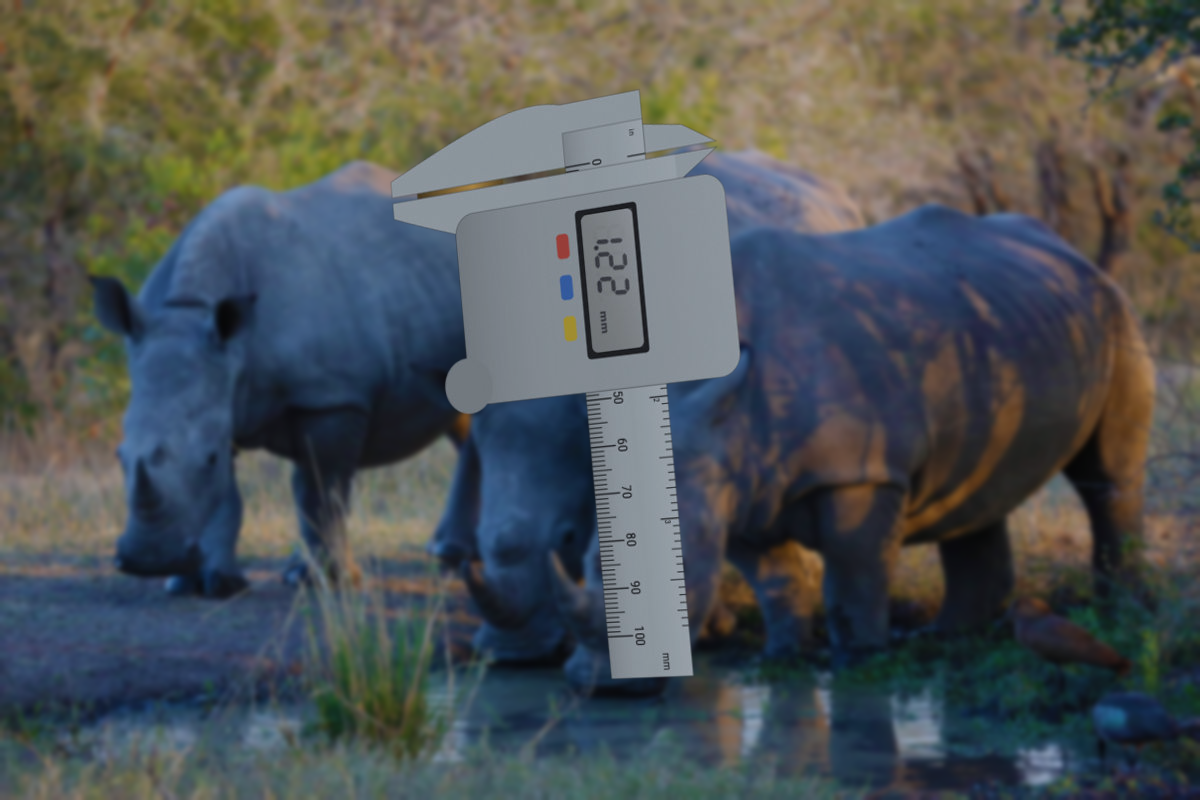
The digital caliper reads 1.22 mm
